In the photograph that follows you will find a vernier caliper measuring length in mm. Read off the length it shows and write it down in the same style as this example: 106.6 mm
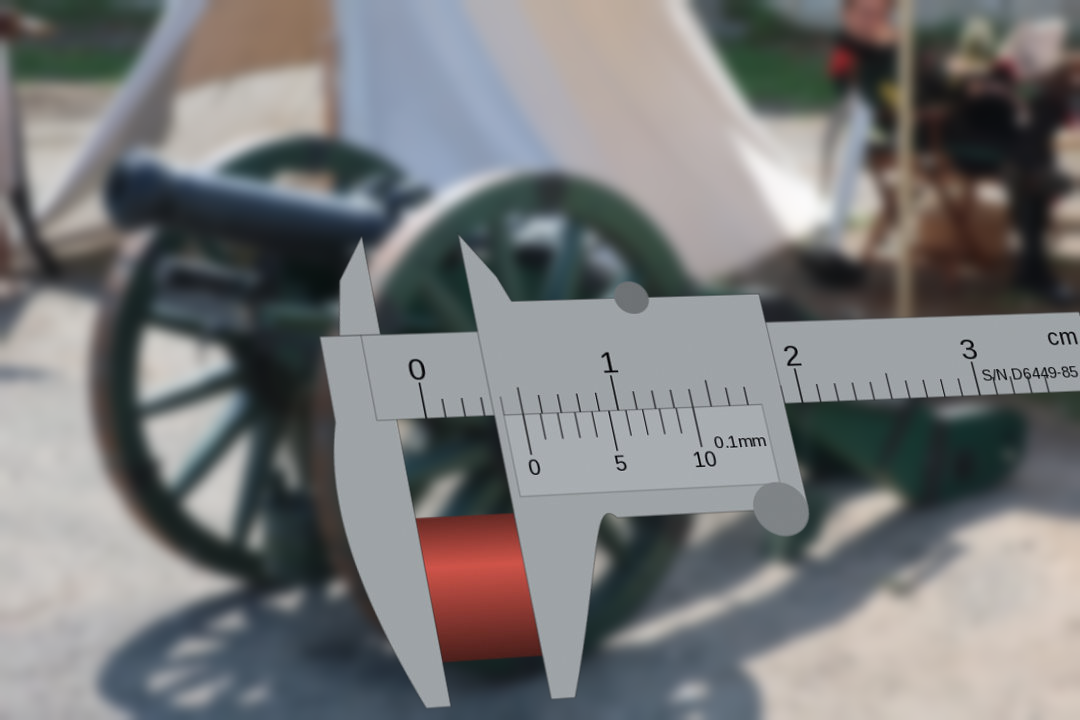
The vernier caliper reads 5.0 mm
